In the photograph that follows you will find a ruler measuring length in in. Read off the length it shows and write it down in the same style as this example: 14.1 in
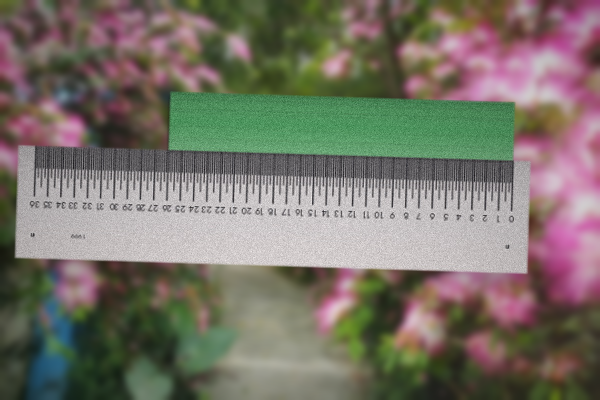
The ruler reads 26 in
